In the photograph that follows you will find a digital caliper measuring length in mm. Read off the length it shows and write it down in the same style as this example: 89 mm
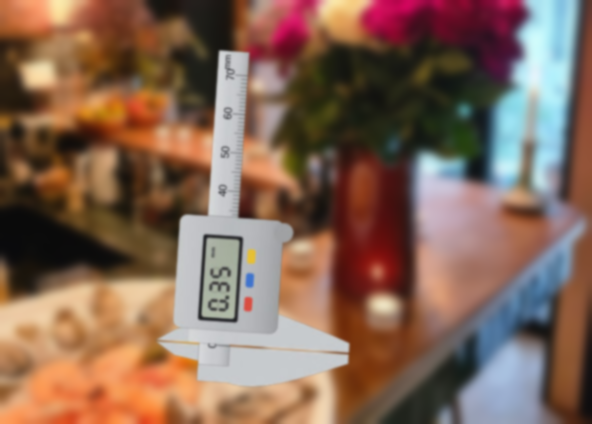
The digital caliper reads 0.35 mm
